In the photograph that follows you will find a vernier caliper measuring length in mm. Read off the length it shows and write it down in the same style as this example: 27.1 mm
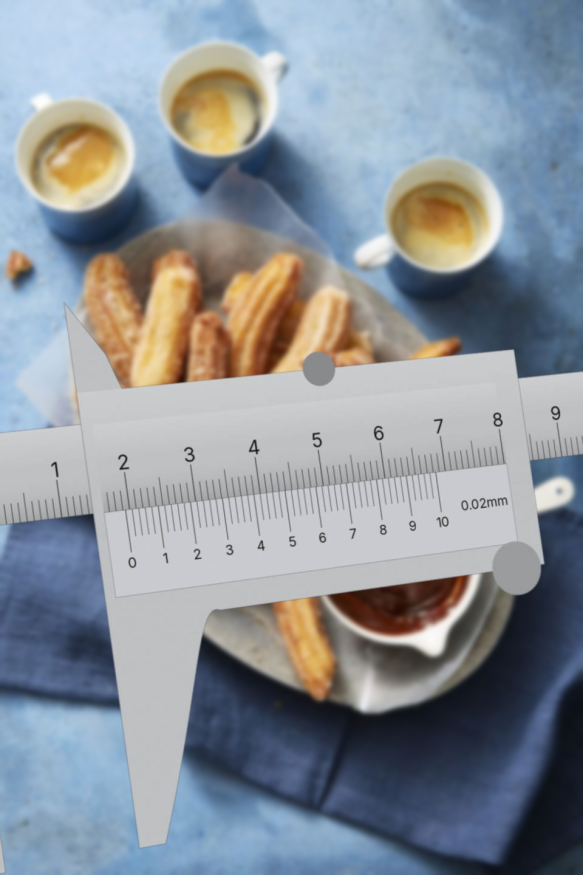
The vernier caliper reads 19.4 mm
